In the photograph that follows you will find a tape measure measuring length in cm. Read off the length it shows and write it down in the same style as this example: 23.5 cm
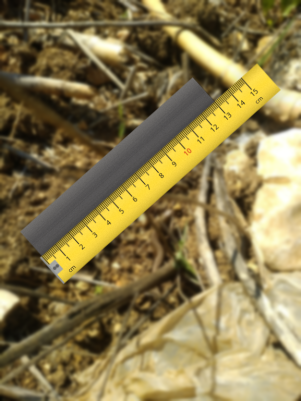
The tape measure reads 13 cm
